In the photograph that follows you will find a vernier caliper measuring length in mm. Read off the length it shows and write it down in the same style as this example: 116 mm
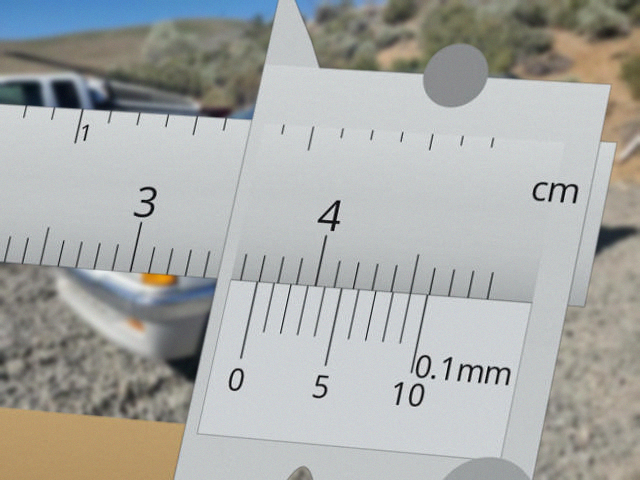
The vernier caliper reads 36.9 mm
